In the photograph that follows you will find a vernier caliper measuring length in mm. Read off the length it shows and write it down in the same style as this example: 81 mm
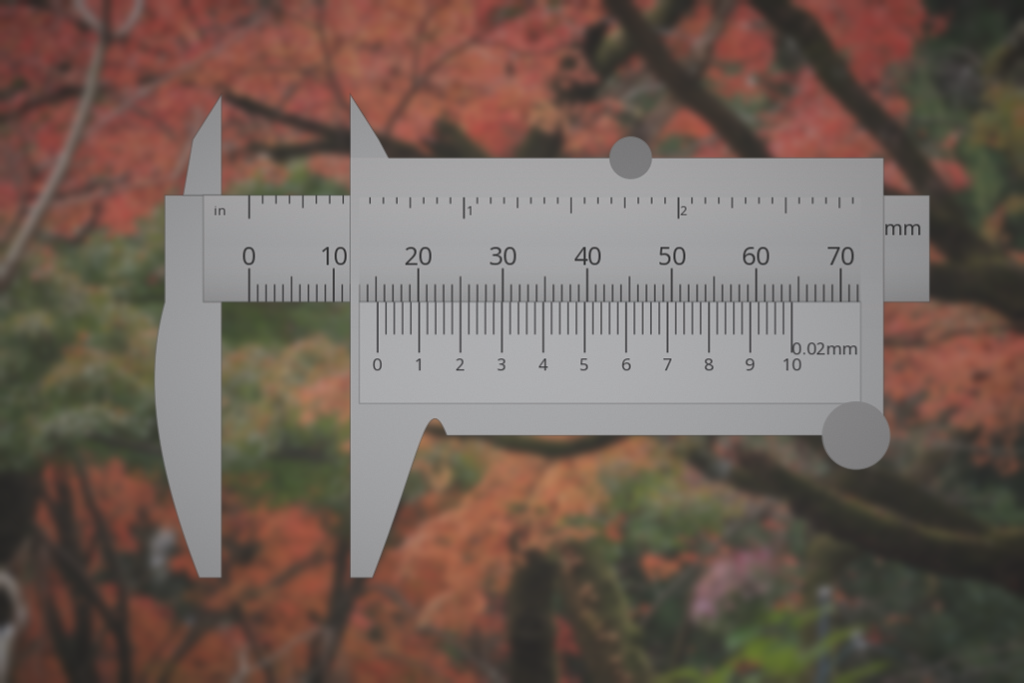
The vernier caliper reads 15.2 mm
